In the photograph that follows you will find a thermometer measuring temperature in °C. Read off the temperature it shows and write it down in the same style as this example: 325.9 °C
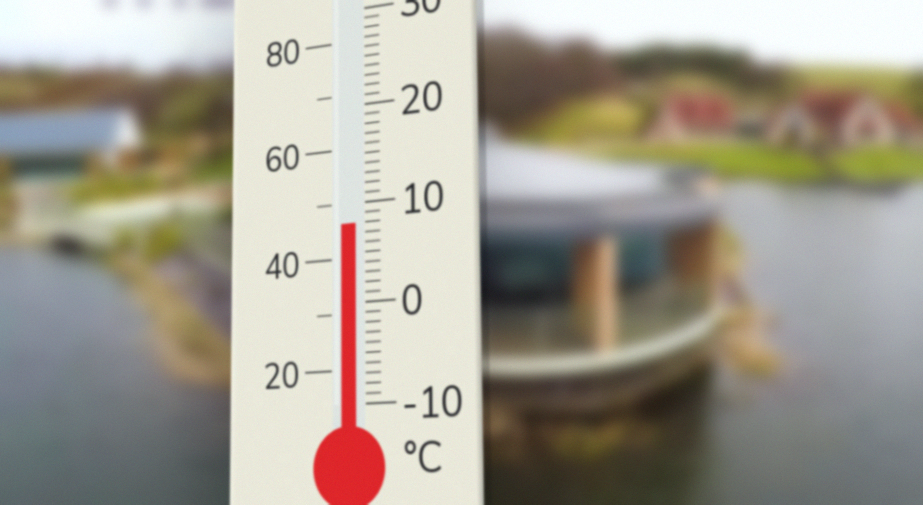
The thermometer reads 8 °C
